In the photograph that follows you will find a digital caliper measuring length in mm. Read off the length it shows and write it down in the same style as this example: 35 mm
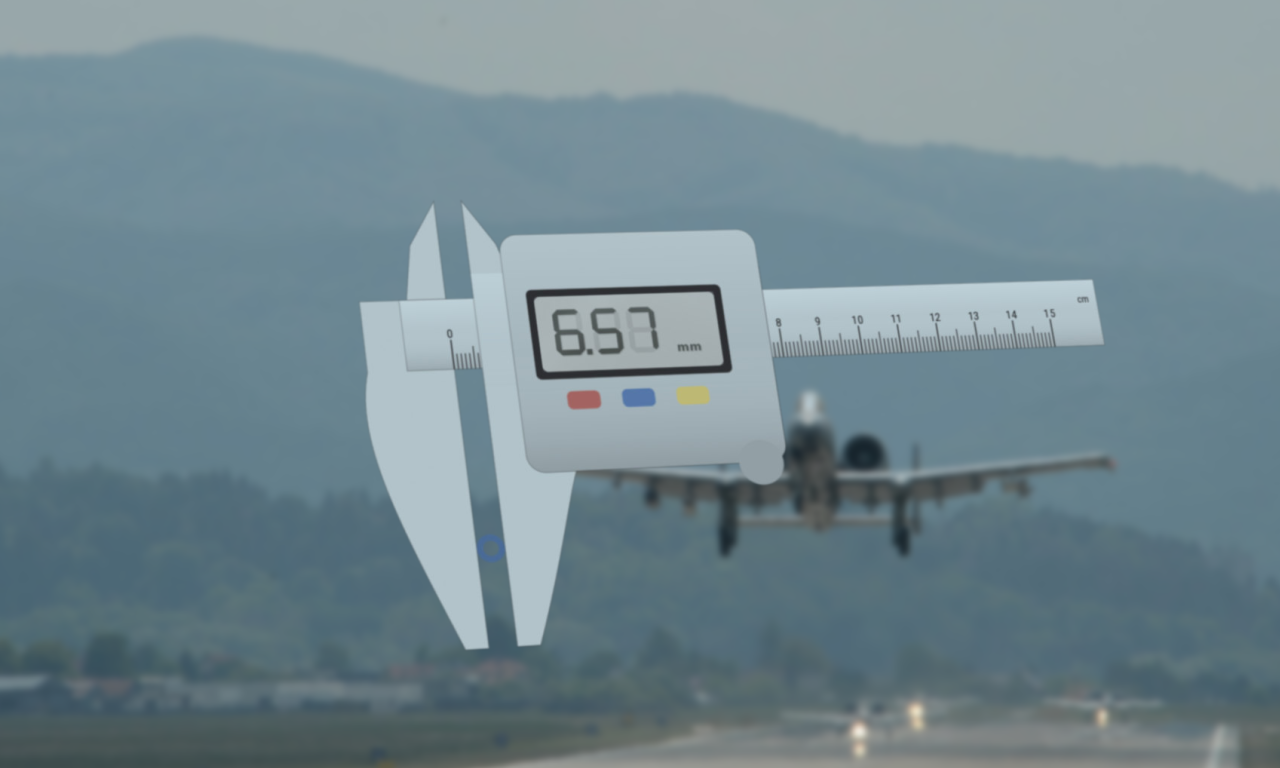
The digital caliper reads 6.57 mm
